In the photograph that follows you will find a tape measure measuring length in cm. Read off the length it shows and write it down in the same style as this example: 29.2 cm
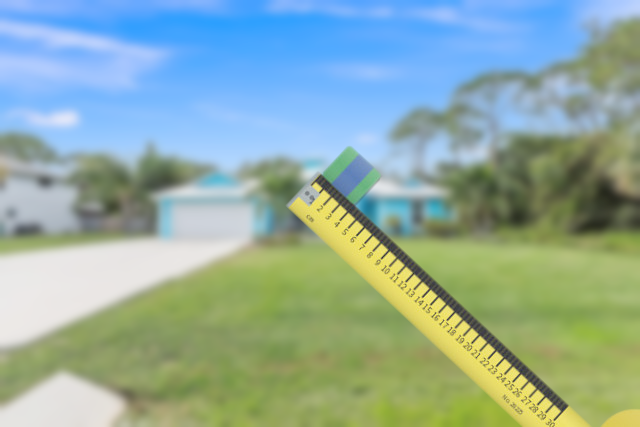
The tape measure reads 4 cm
